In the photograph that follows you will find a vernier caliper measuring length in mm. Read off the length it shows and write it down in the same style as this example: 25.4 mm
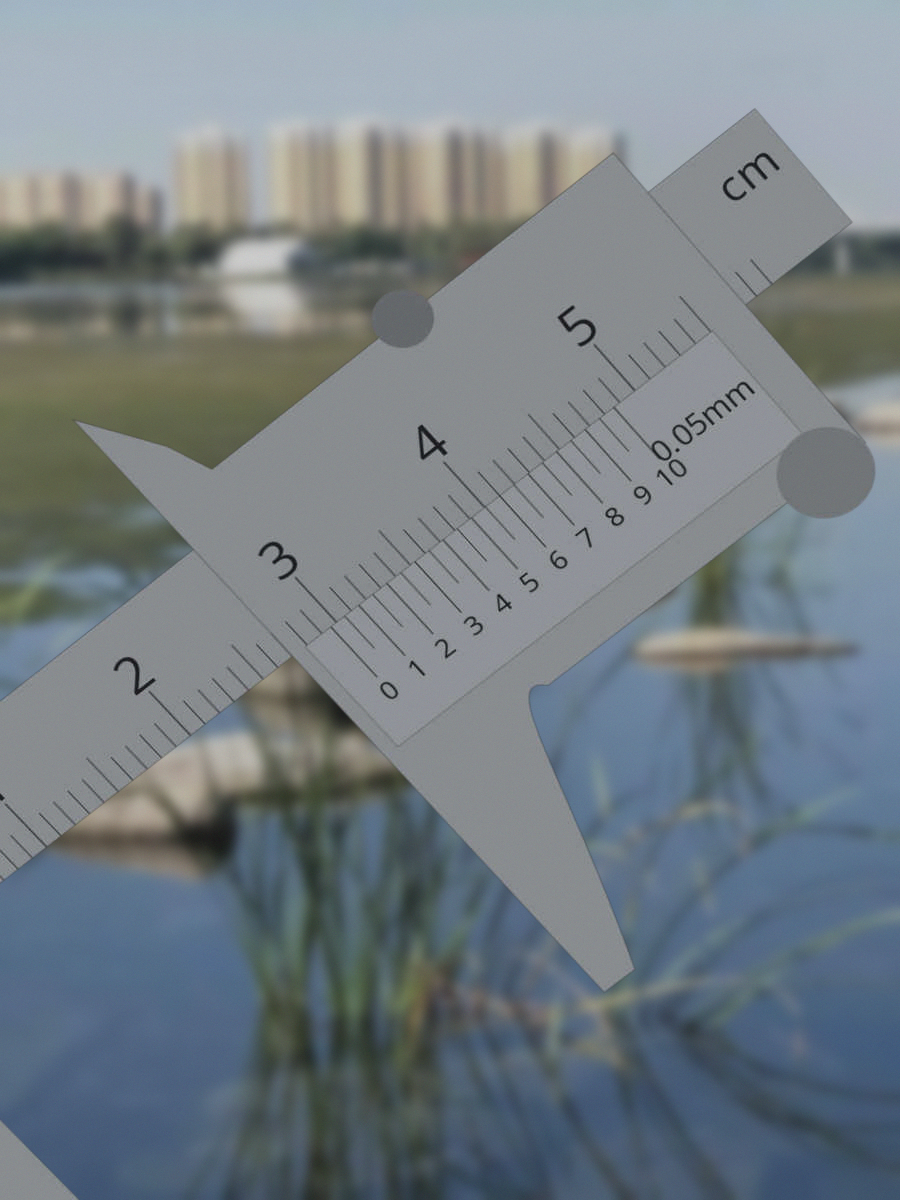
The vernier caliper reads 29.6 mm
